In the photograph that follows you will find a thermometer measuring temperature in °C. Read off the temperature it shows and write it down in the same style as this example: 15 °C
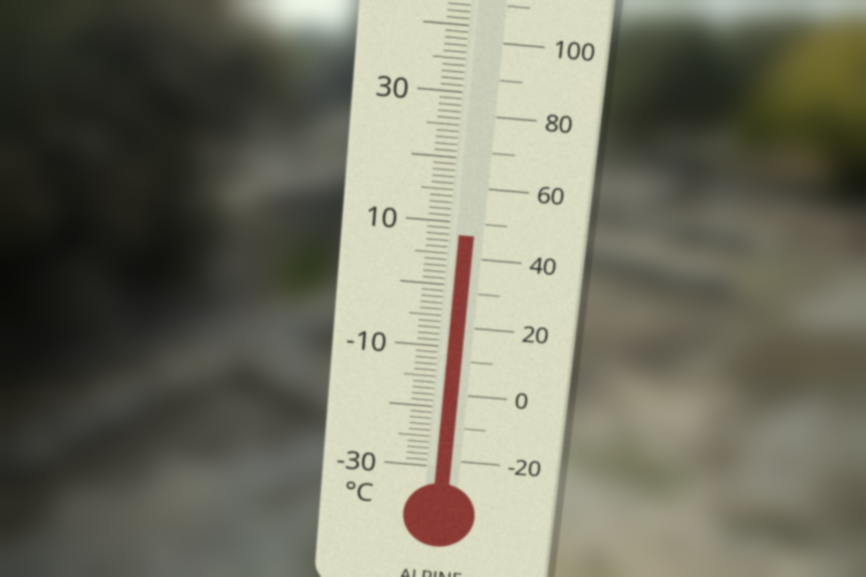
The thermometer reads 8 °C
